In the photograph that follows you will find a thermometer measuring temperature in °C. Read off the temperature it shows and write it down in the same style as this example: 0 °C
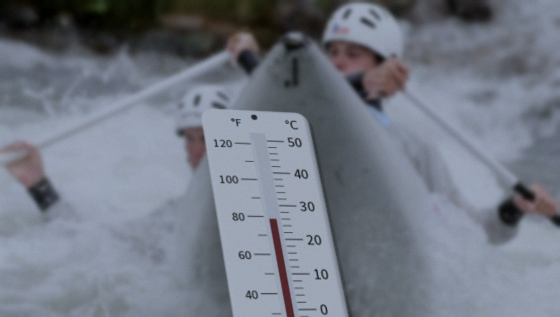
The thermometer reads 26 °C
